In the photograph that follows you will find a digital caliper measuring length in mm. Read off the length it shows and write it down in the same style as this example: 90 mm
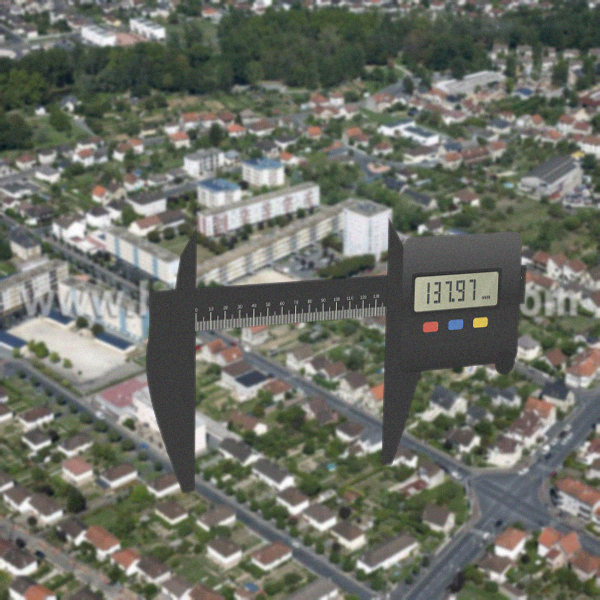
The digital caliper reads 137.97 mm
